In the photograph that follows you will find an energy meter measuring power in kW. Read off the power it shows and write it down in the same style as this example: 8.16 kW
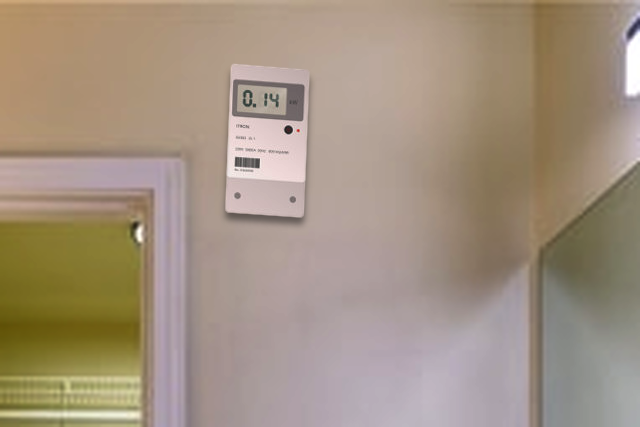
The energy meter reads 0.14 kW
